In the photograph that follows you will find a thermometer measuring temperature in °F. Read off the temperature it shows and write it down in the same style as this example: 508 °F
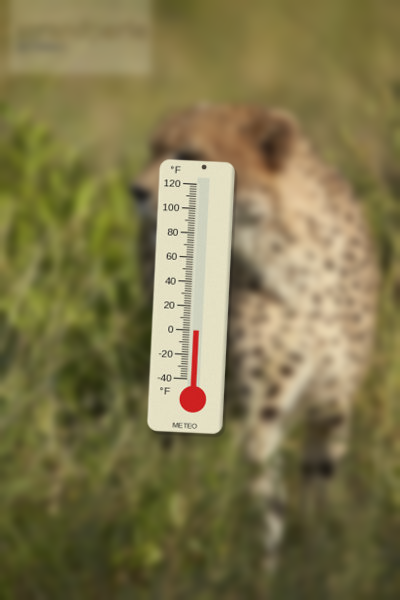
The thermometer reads 0 °F
